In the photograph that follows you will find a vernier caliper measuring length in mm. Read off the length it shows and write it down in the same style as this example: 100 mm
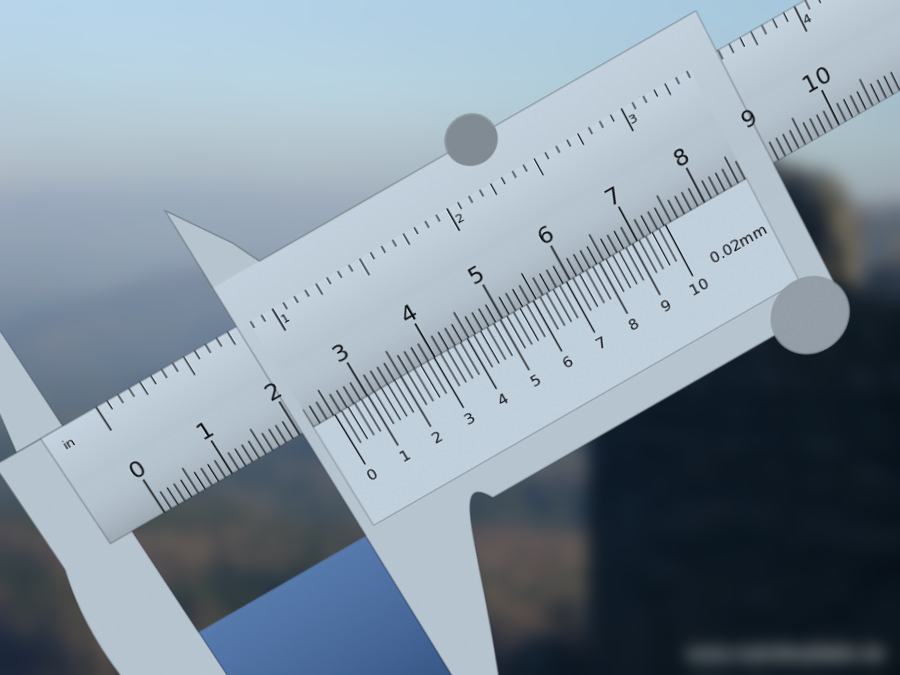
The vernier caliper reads 25.2 mm
